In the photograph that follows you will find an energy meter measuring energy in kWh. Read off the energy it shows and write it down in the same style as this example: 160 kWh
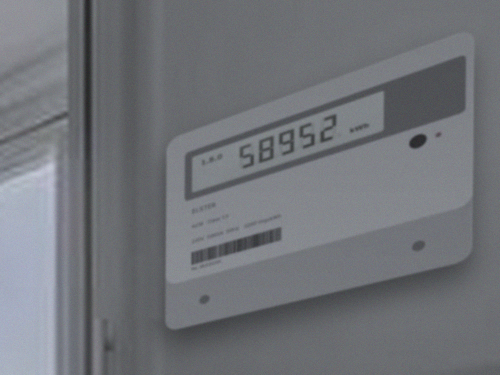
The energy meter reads 58952 kWh
